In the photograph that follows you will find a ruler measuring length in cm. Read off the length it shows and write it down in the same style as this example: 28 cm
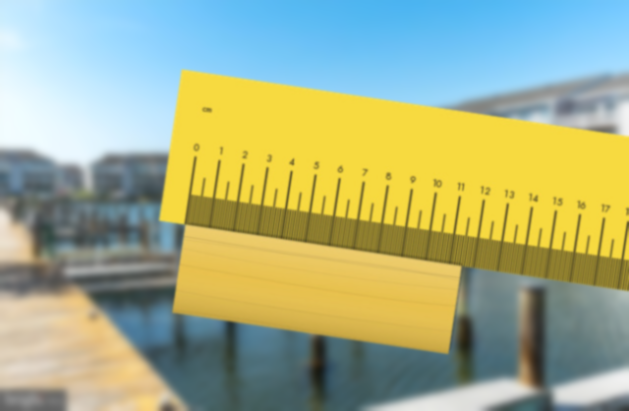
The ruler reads 11.5 cm
